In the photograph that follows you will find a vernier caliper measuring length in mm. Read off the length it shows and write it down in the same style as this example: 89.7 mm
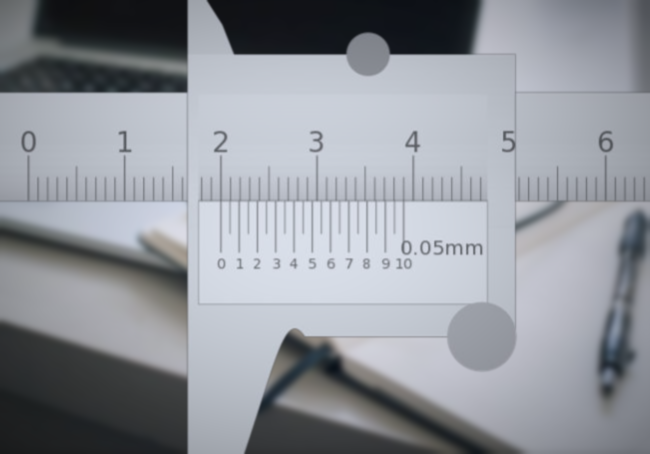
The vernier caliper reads 20.0 mm
